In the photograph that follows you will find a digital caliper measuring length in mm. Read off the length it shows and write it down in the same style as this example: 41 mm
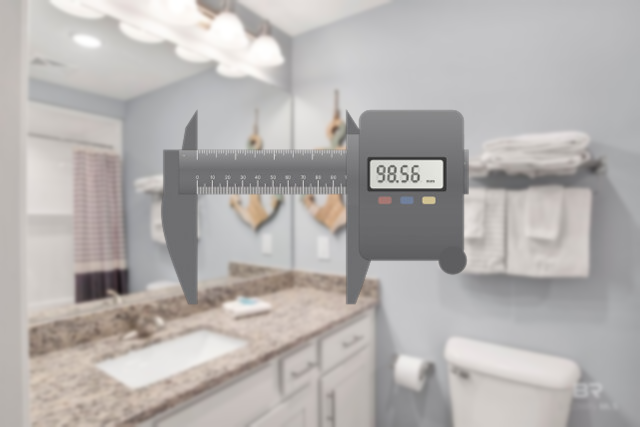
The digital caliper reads 98.56 mm
